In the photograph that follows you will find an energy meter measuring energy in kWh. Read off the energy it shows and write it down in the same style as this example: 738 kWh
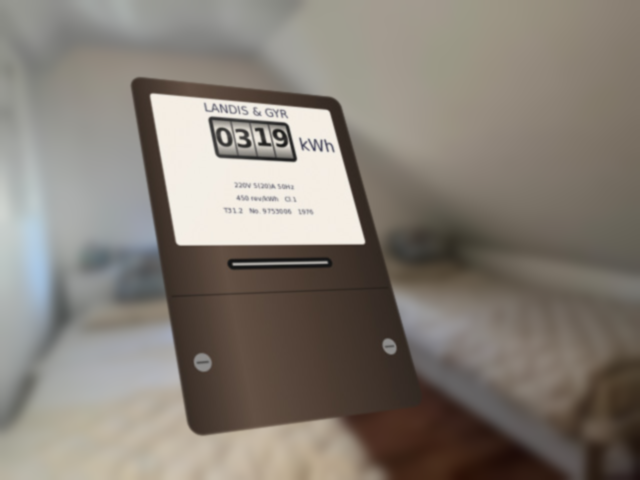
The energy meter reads 319 kWh
